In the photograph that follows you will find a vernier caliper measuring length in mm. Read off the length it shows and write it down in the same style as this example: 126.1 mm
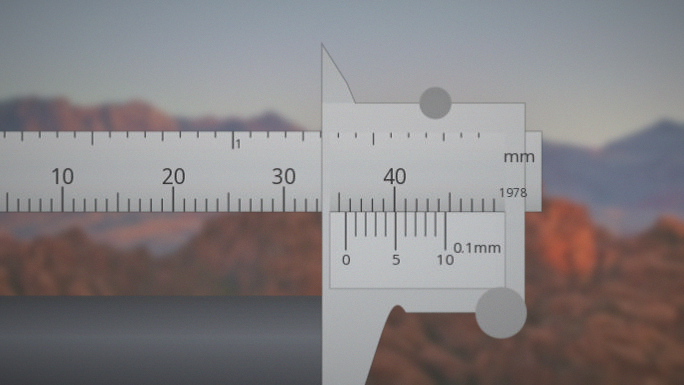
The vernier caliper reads 35.6 mm
